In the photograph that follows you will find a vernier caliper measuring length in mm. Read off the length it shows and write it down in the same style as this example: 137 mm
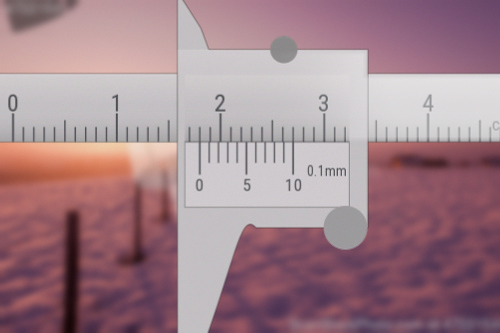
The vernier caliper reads 18.0 mm
